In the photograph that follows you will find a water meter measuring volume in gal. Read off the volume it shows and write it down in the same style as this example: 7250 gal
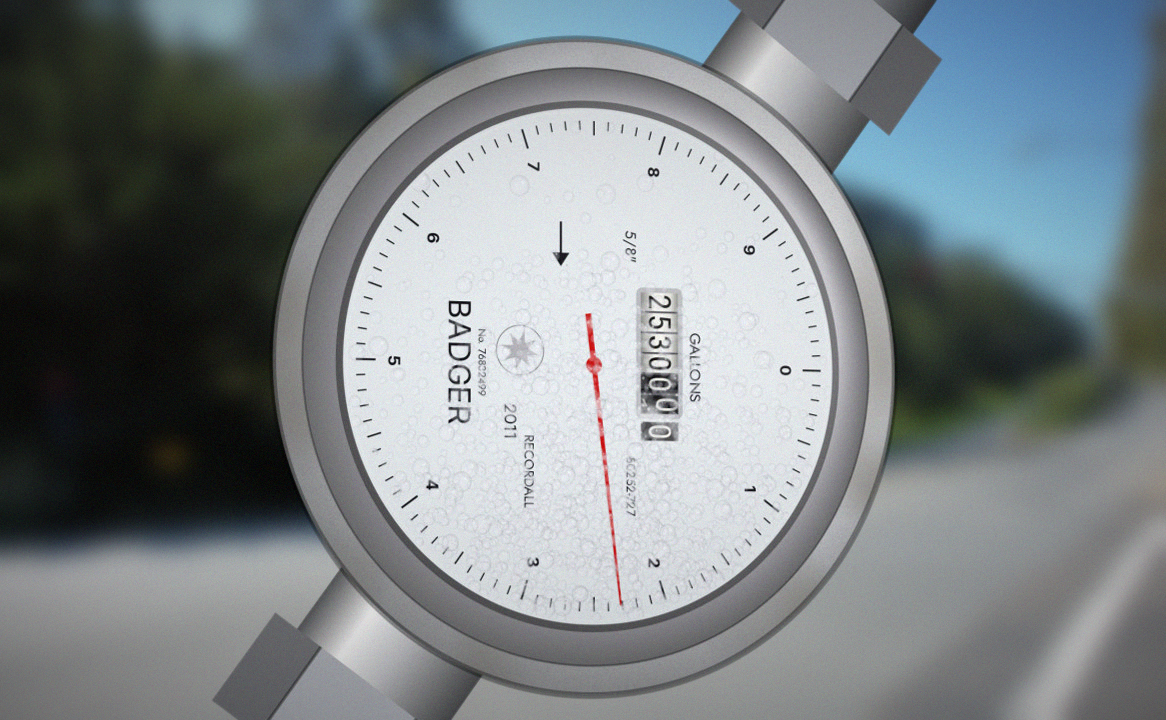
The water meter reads 2530002.3 gal
